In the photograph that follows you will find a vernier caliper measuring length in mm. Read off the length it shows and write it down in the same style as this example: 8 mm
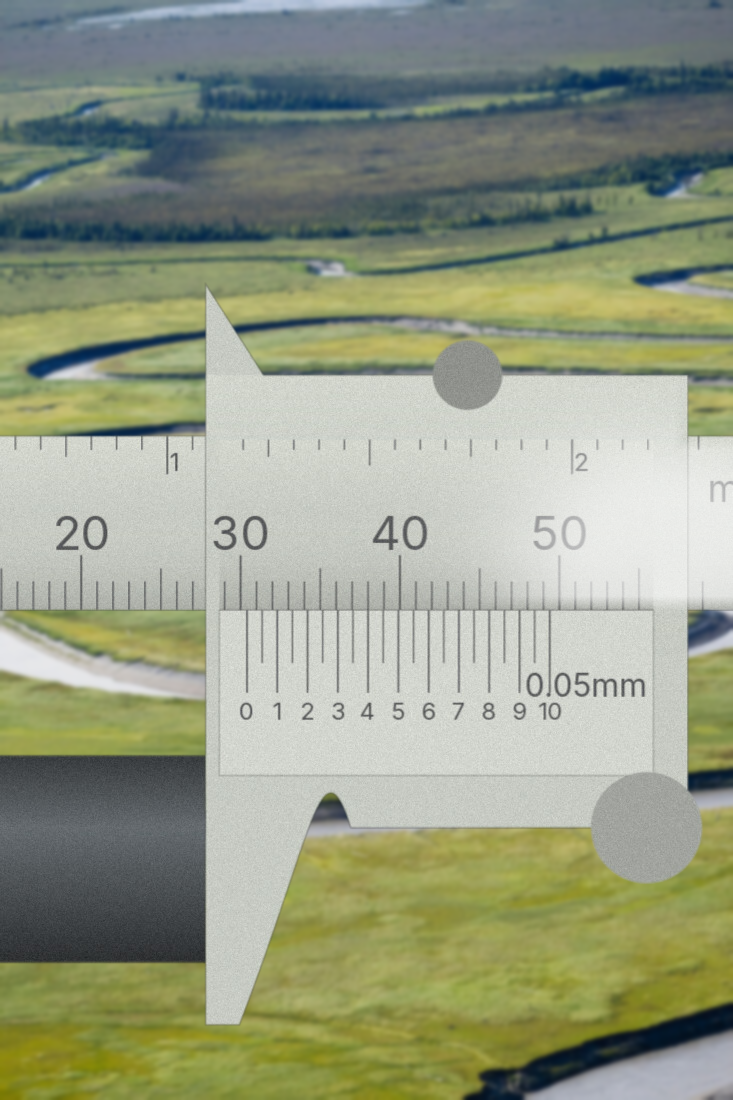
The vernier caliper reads 30.4 mm
